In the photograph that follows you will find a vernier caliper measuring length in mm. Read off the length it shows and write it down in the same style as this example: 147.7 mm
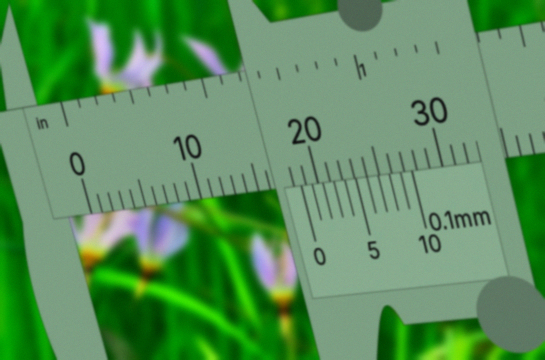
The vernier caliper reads 18.6 mm
